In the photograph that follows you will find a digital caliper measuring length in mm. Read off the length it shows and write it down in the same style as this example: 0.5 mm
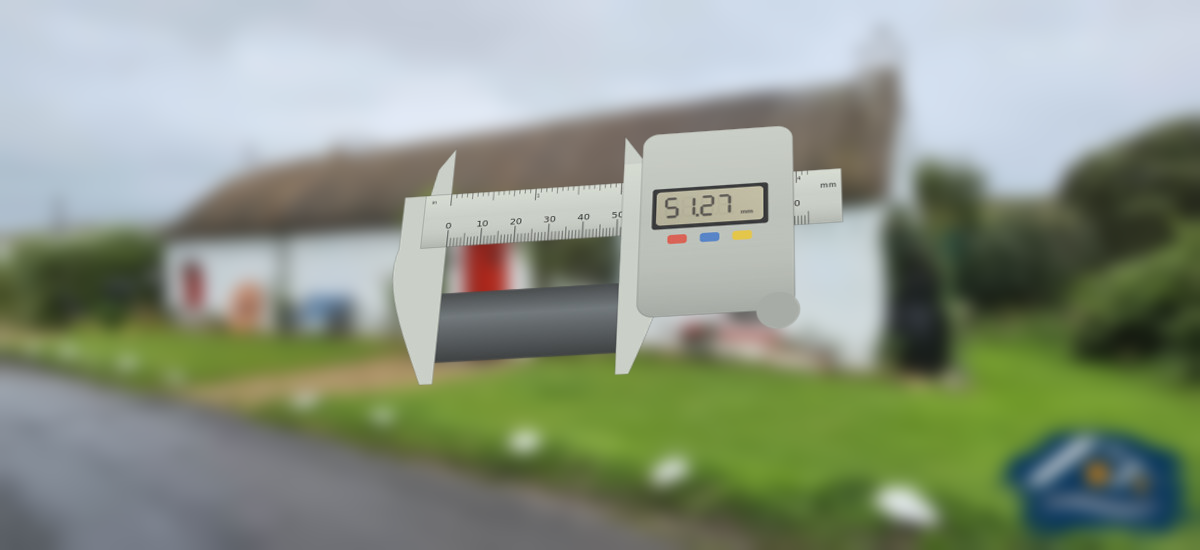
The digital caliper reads 51.27 mm
